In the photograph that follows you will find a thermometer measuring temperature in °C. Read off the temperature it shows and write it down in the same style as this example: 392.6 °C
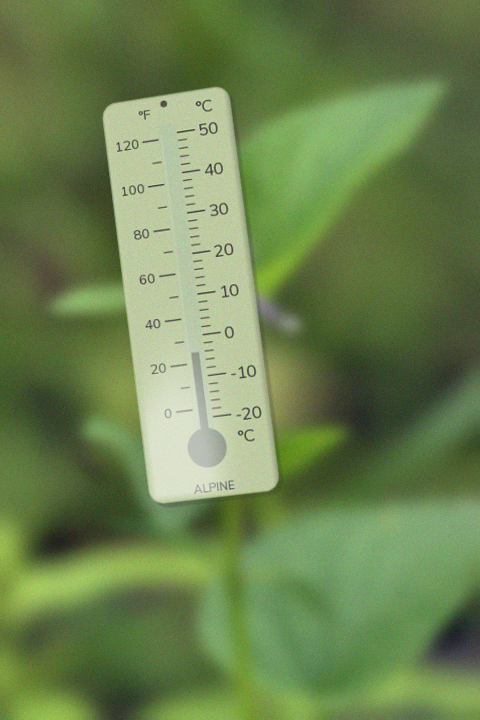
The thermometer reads -4 °C
